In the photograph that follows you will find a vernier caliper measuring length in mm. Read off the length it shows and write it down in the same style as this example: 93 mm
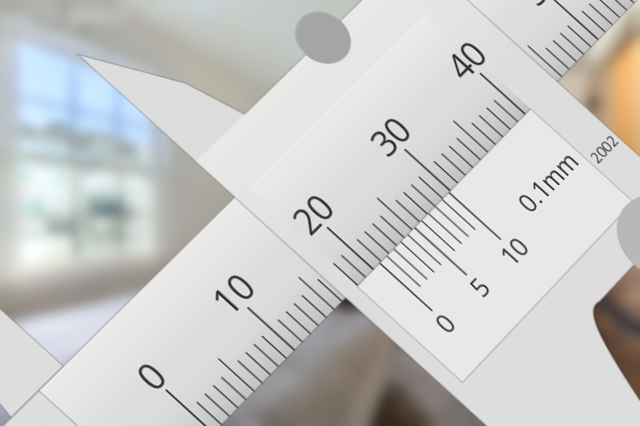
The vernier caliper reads 20.8 mm
